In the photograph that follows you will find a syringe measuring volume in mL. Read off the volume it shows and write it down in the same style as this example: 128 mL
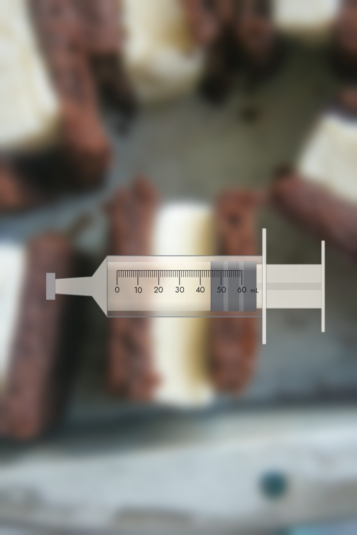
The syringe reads 45 mL
